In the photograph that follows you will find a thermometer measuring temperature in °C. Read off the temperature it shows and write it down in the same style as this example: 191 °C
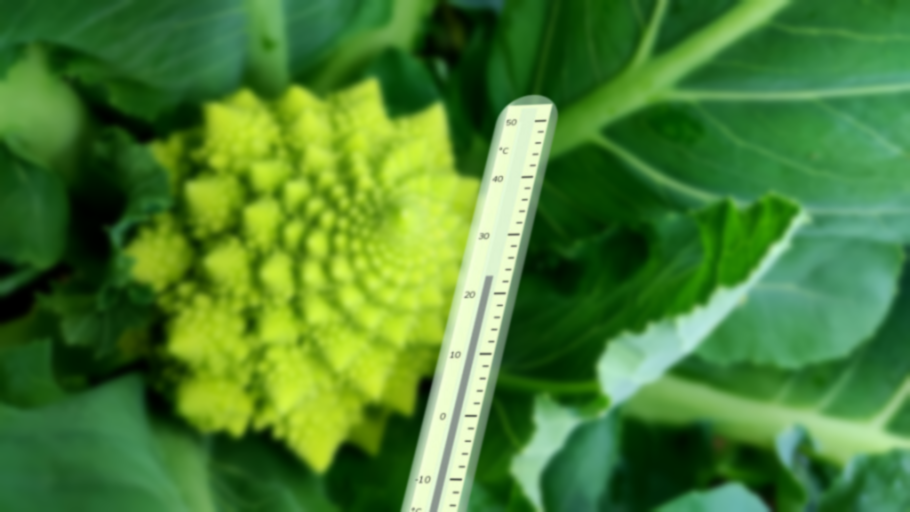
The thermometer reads 23 °C
